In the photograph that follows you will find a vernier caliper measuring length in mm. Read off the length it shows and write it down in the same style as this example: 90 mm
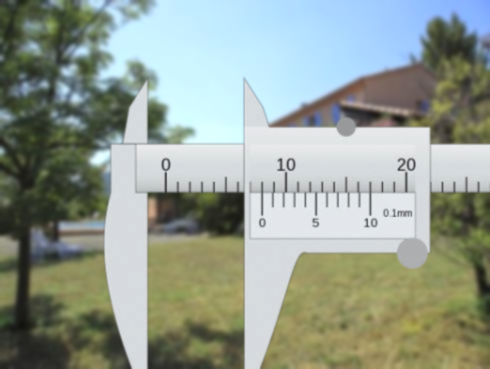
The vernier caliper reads 8.0 mm
